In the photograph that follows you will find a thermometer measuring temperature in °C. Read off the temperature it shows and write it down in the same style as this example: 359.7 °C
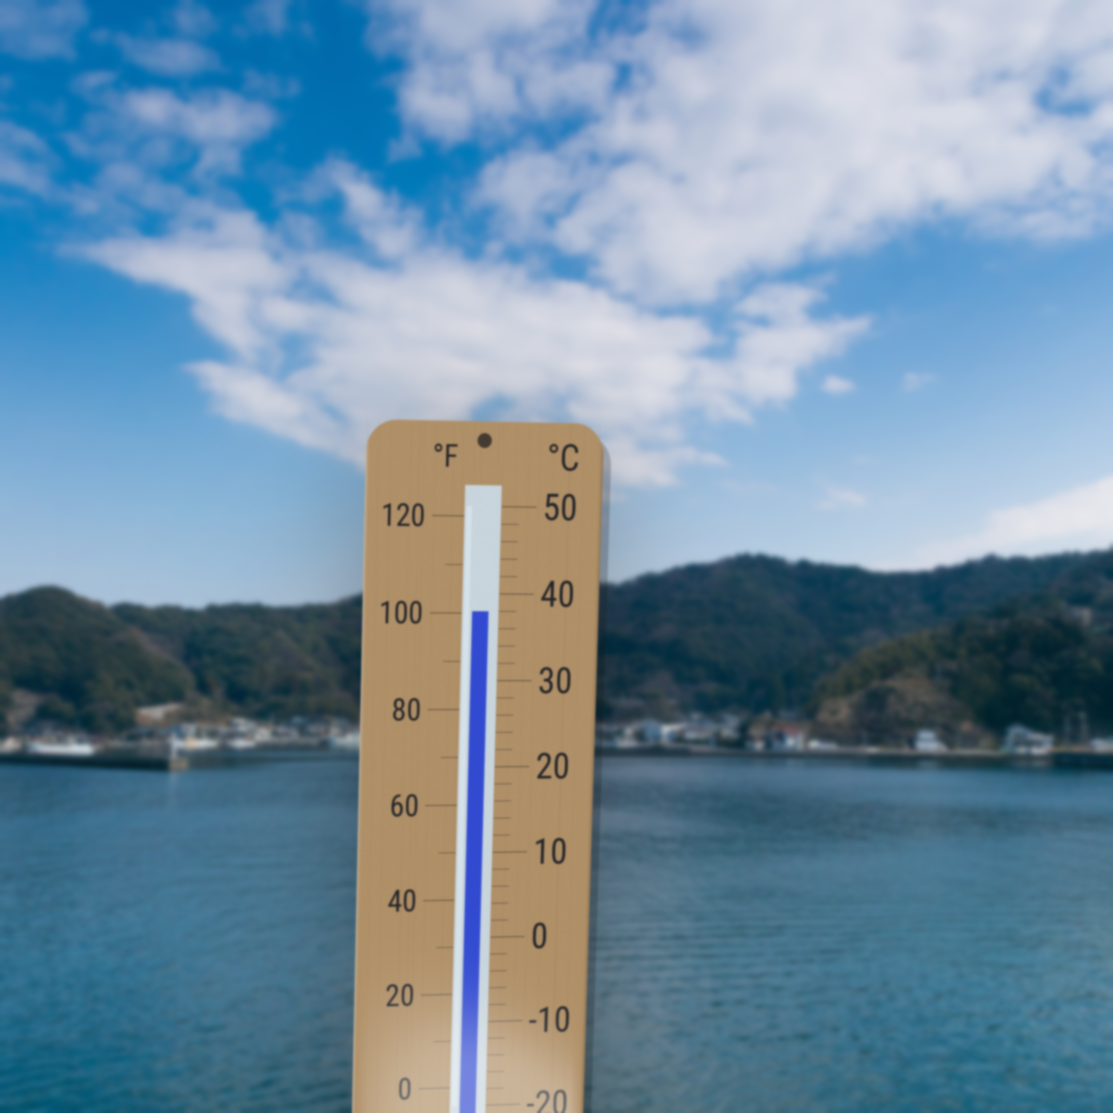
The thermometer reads 38 °C
